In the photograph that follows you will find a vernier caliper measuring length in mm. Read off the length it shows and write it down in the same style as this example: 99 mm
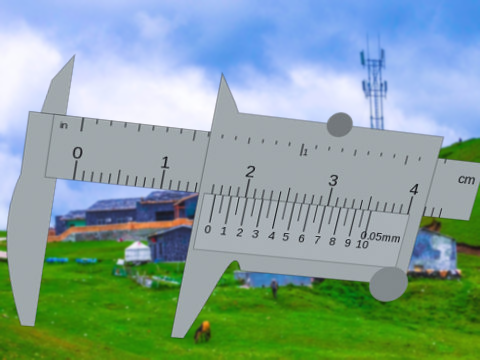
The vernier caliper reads 16.4 mm
